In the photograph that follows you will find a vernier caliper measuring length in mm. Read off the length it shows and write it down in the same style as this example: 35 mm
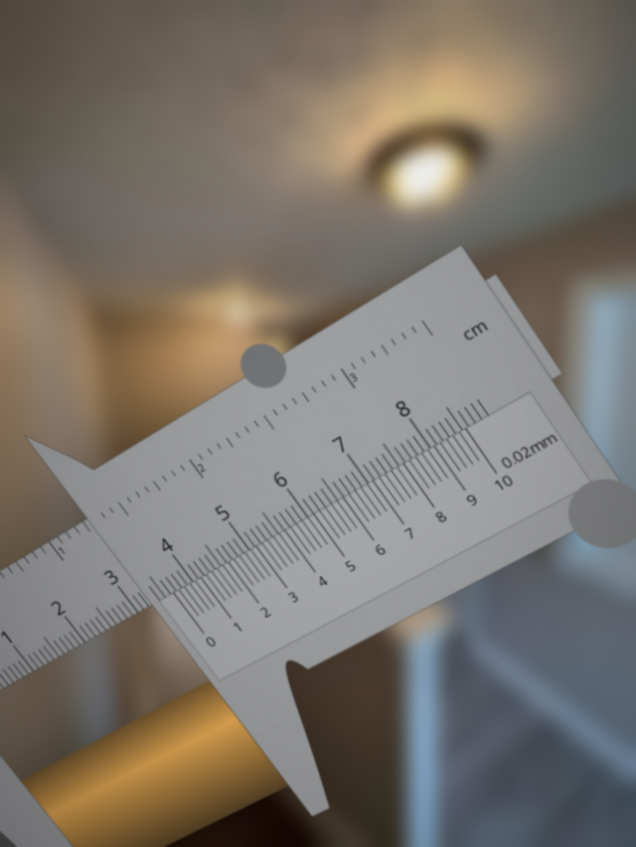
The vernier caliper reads 36.5 mm
